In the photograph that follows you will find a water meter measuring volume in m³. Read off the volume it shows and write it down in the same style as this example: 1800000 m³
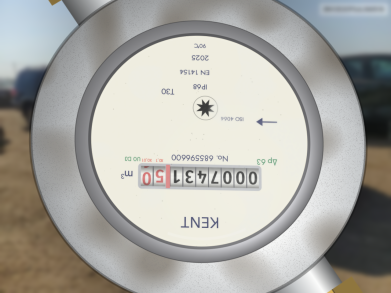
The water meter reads 7431.50 m³
